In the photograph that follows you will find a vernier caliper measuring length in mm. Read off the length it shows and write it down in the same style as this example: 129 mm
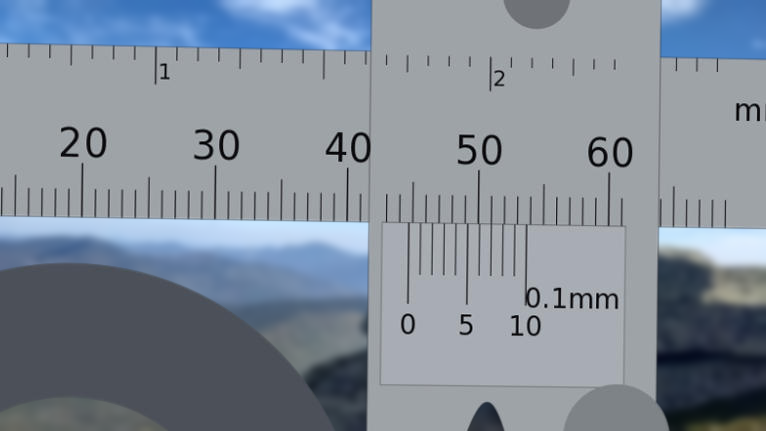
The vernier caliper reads 44.7 mm
